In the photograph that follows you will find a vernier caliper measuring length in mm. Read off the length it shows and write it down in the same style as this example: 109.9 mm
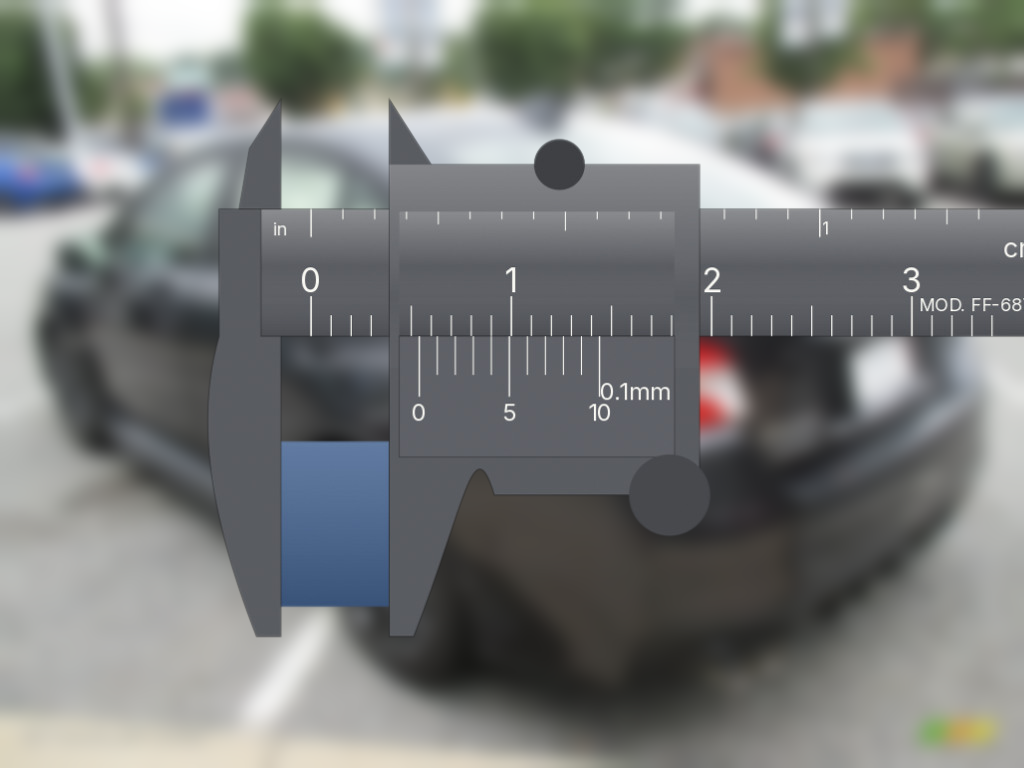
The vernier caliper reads 5.4 mm
